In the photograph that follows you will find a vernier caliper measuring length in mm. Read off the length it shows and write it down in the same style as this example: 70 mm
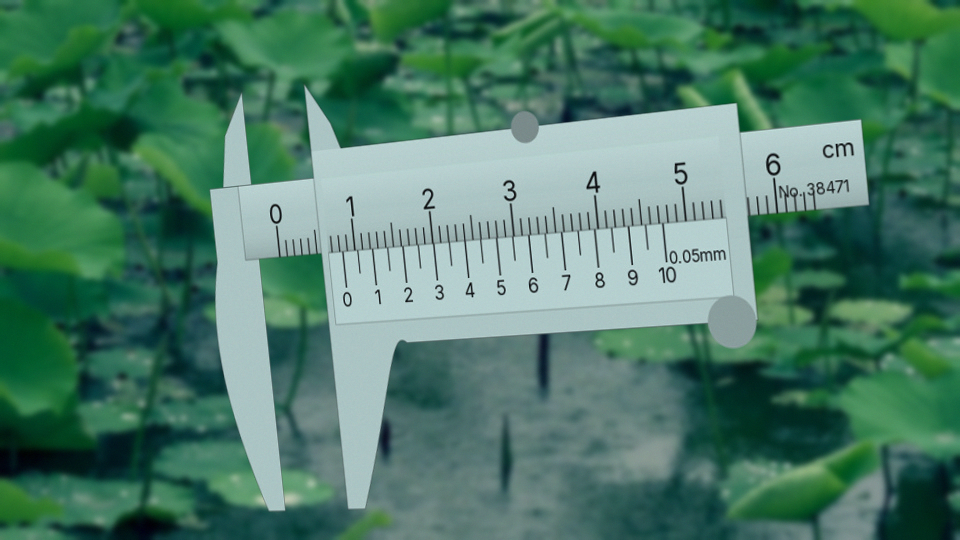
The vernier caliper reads 8.4 mm
